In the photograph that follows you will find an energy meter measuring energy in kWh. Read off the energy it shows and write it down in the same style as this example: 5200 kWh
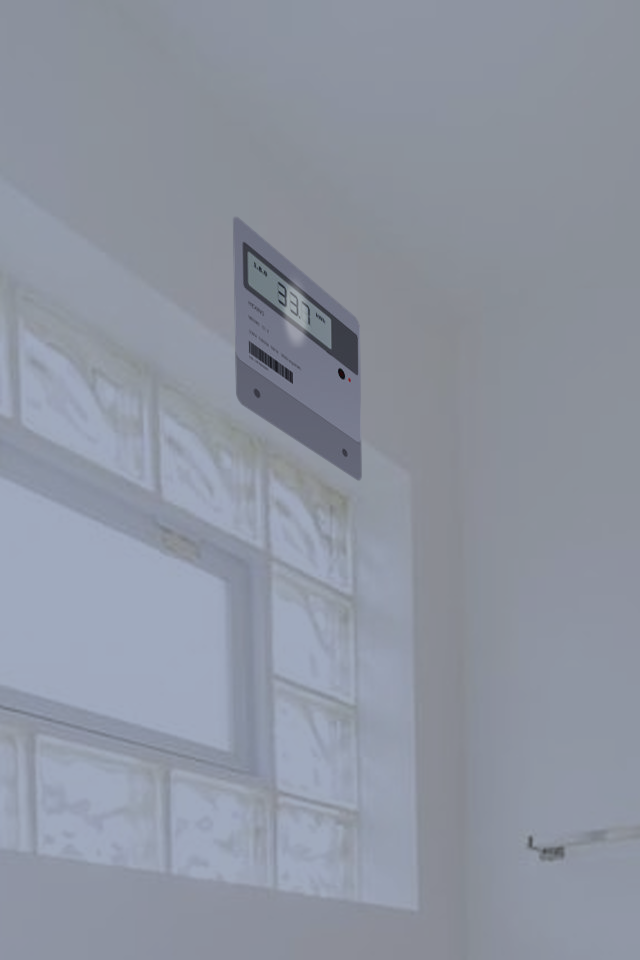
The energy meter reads 33.7 kWh
